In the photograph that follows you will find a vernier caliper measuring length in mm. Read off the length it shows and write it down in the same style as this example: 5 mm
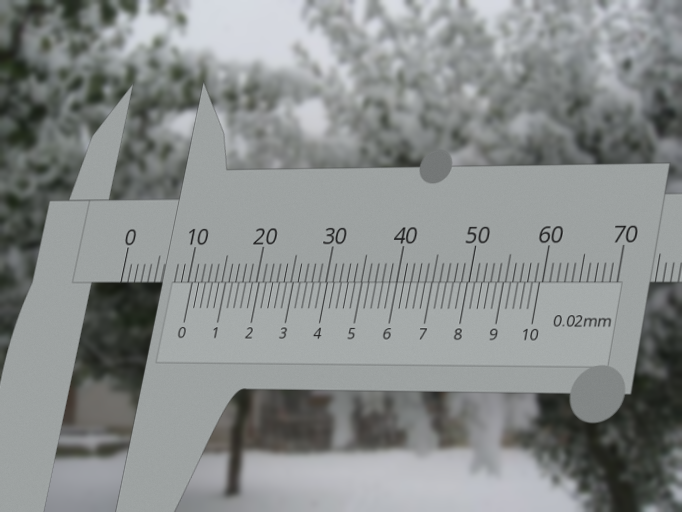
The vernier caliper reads 10.6 mm
